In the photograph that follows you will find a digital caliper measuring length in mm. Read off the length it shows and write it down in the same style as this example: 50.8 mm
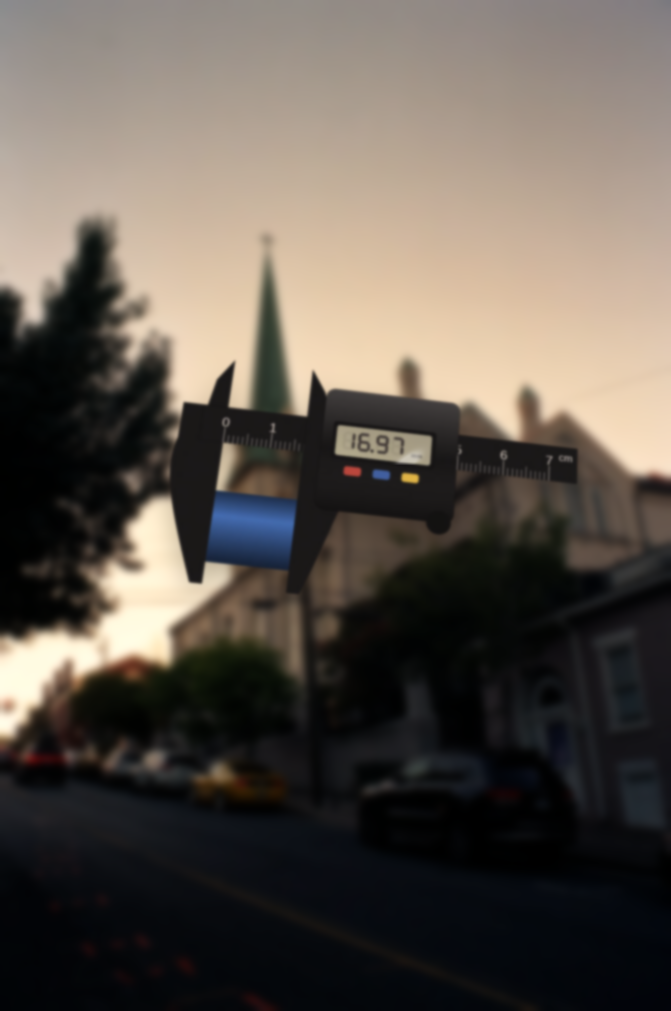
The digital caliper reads 16.97 mm
